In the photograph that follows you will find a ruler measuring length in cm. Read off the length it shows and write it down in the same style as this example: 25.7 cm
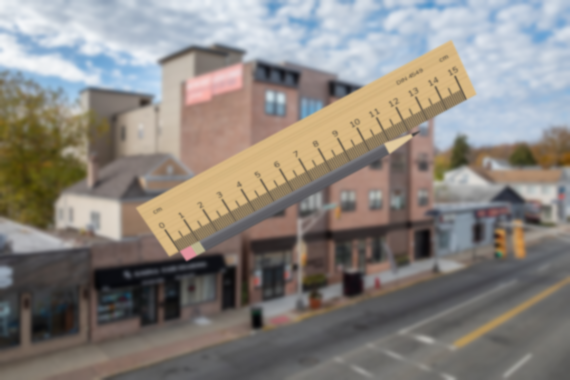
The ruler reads 12.5 cm
